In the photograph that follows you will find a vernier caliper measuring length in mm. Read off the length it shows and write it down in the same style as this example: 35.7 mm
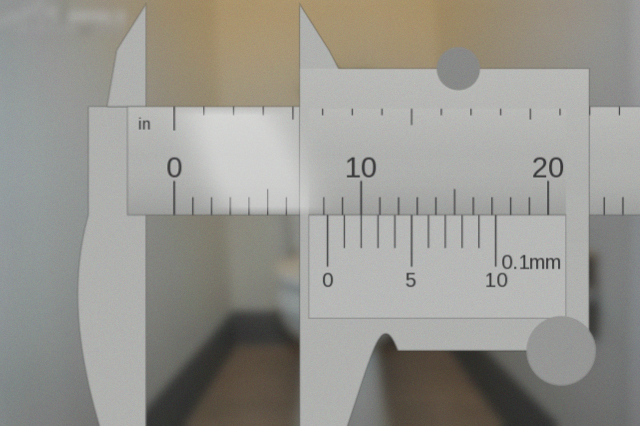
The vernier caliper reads 8.2 mm
